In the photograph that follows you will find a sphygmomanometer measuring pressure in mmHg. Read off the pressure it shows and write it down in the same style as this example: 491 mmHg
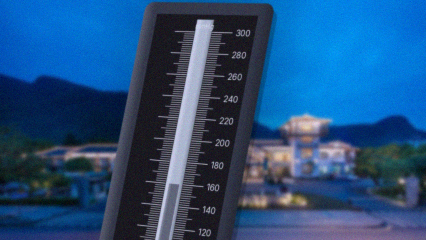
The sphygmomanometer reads 160 mmHg
